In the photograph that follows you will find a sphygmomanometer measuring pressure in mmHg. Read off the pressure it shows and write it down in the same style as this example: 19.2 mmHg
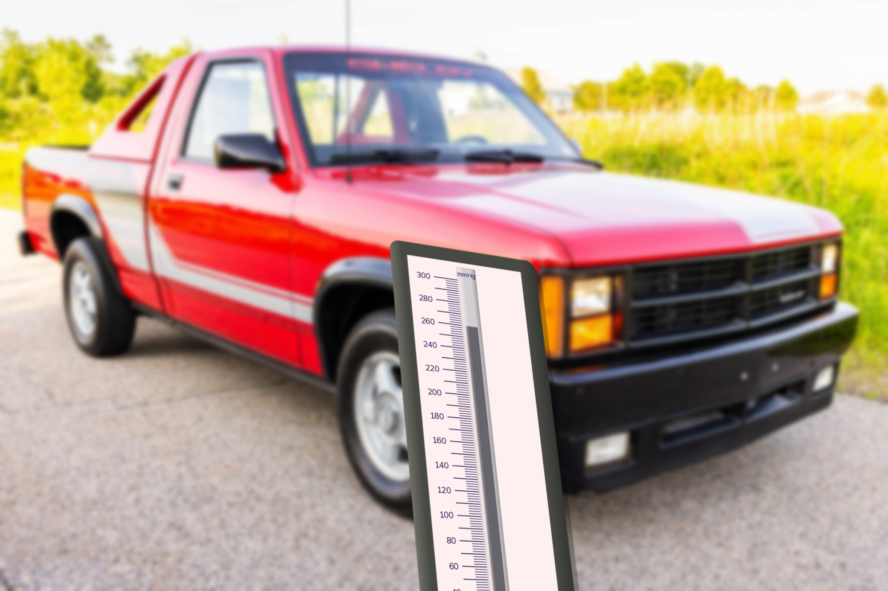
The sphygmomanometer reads 260 mmHg
